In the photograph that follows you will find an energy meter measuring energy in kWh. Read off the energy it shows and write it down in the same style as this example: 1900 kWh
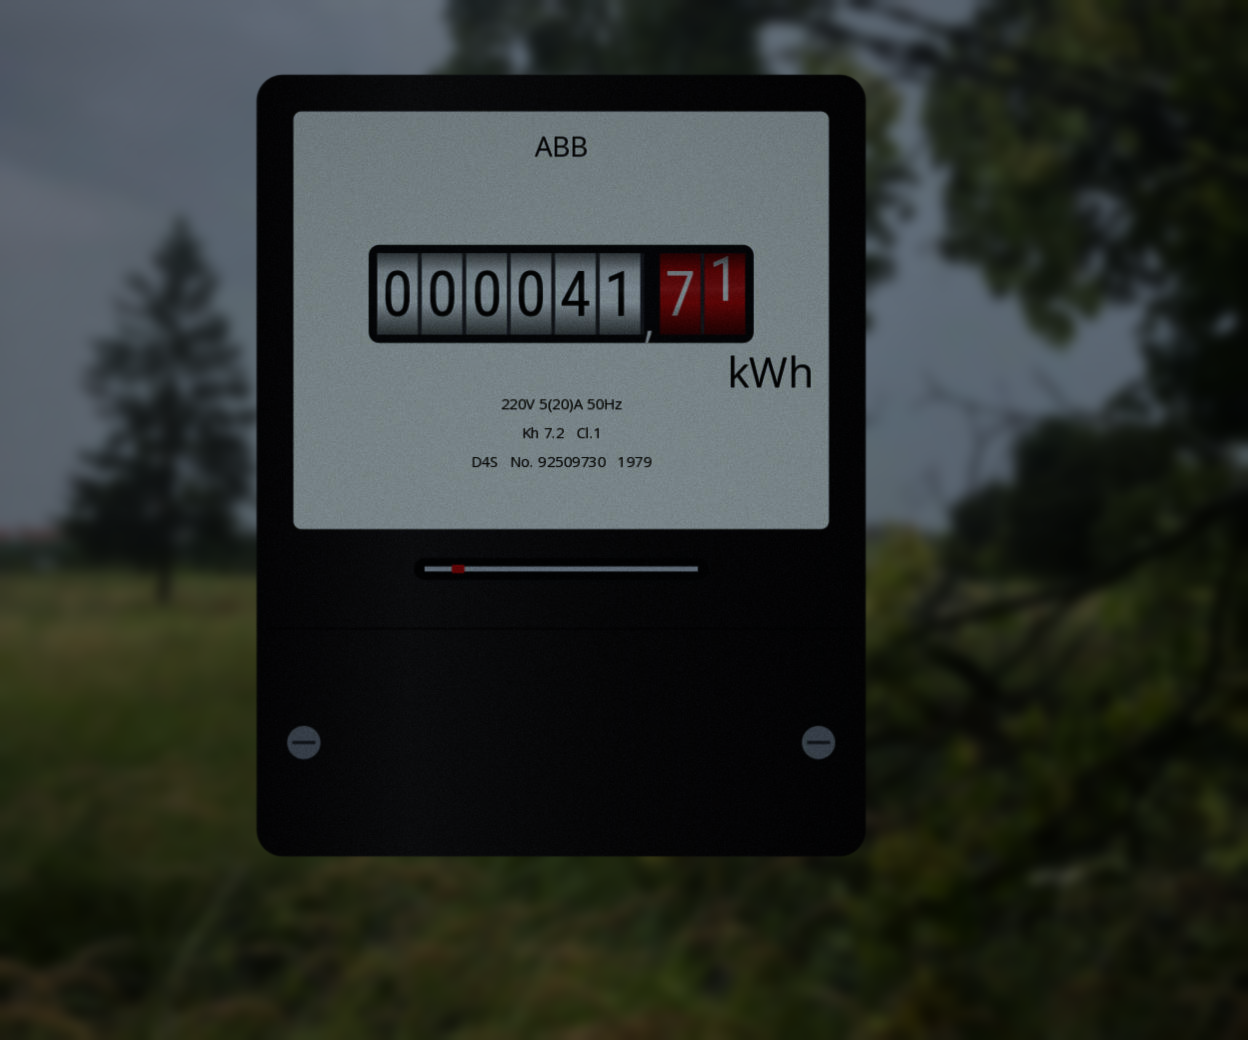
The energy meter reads 41.71 kWh
